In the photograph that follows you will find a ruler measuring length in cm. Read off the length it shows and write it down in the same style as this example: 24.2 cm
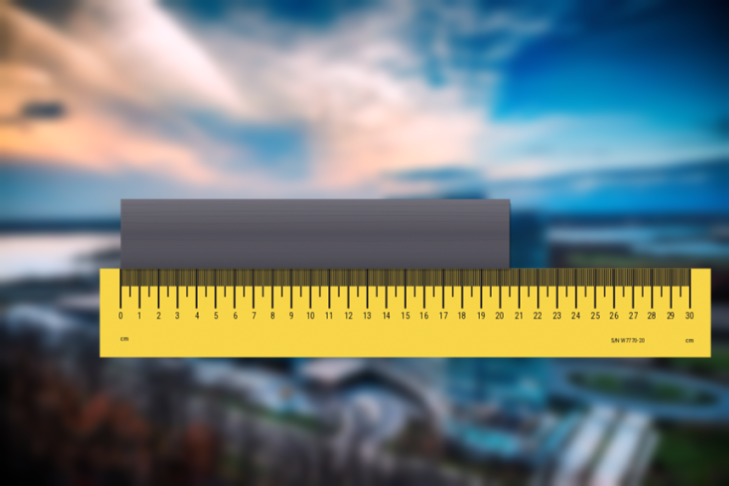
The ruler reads 20.5 cm
